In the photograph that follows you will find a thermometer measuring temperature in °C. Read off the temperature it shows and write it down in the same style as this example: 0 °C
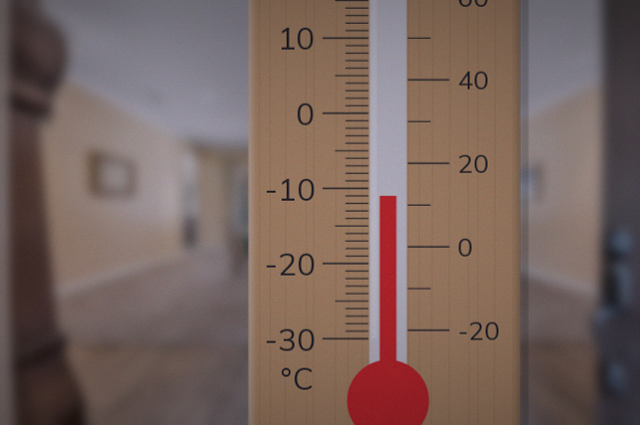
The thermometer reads -11 °C
